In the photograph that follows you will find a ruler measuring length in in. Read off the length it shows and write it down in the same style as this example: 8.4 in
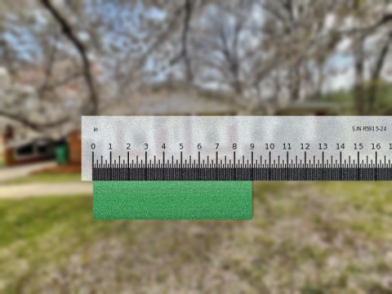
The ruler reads 9 in
